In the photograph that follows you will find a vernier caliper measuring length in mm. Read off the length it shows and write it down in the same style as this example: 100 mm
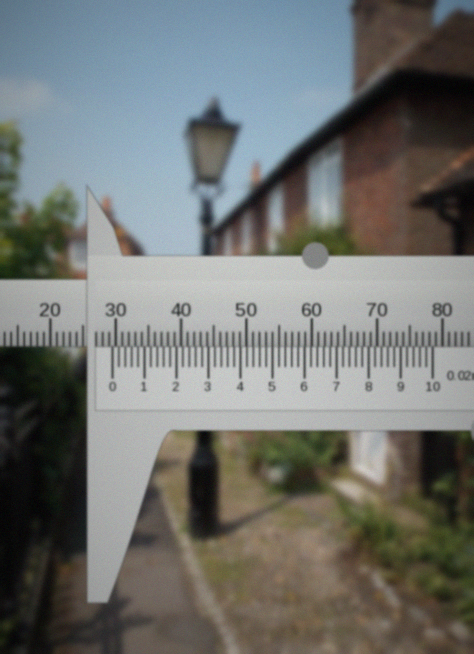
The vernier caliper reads 29.5 mm
